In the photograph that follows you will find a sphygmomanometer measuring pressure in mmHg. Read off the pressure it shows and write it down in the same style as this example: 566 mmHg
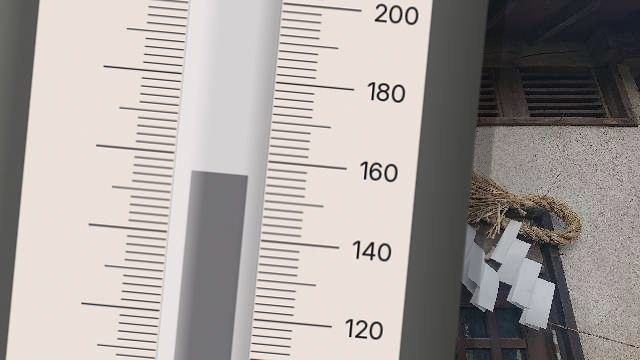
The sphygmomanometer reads 156 mmHg
